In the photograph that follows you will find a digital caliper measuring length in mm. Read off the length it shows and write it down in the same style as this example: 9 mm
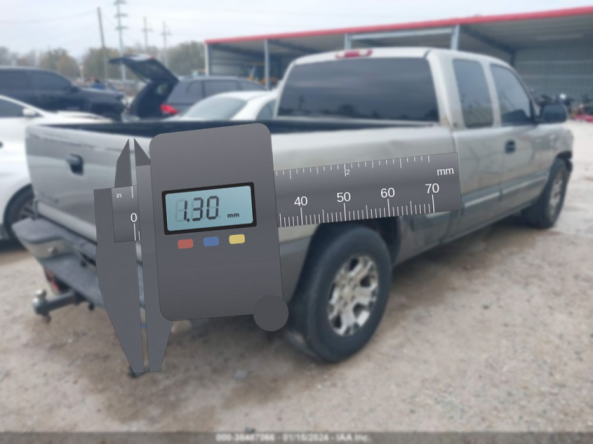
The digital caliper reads 1.30 mm
